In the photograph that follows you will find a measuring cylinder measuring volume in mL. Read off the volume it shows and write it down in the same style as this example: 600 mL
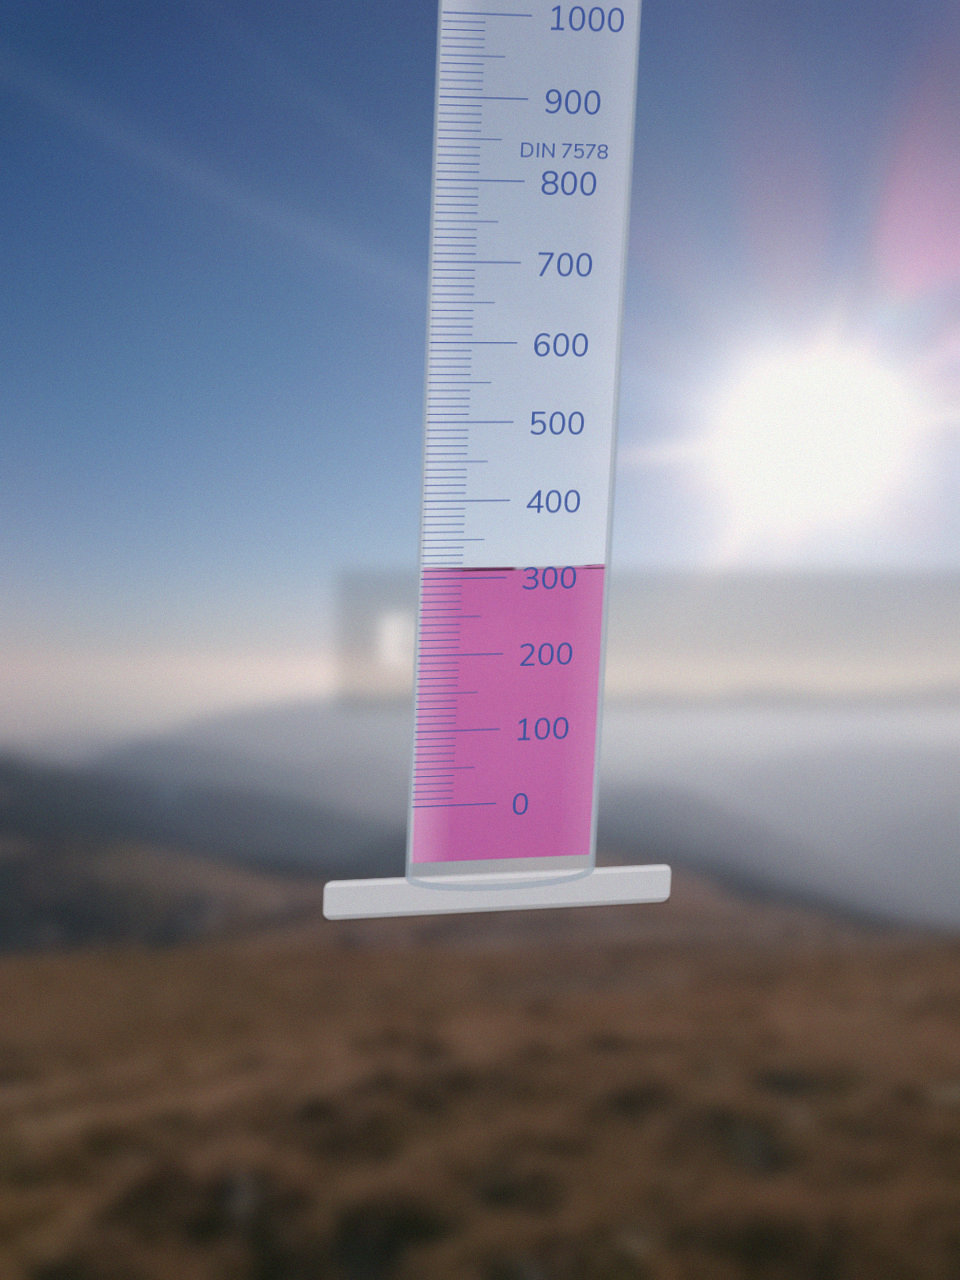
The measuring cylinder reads 310 mL
